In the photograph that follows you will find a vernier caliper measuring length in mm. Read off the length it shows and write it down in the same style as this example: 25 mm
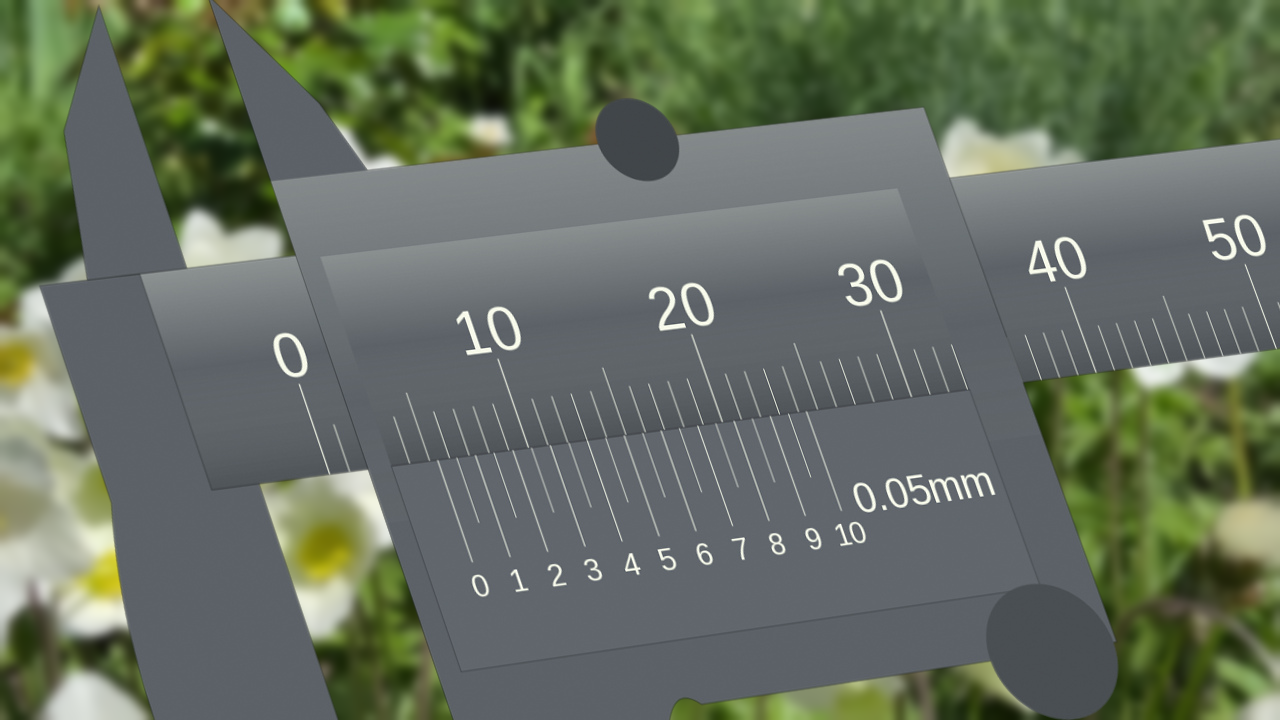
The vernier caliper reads 5.4 mm
